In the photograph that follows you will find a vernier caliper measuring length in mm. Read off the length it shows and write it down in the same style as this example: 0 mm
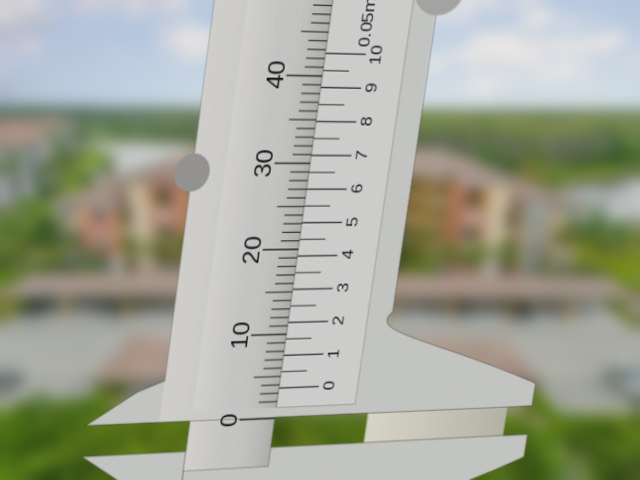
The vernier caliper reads 3.6 mm
